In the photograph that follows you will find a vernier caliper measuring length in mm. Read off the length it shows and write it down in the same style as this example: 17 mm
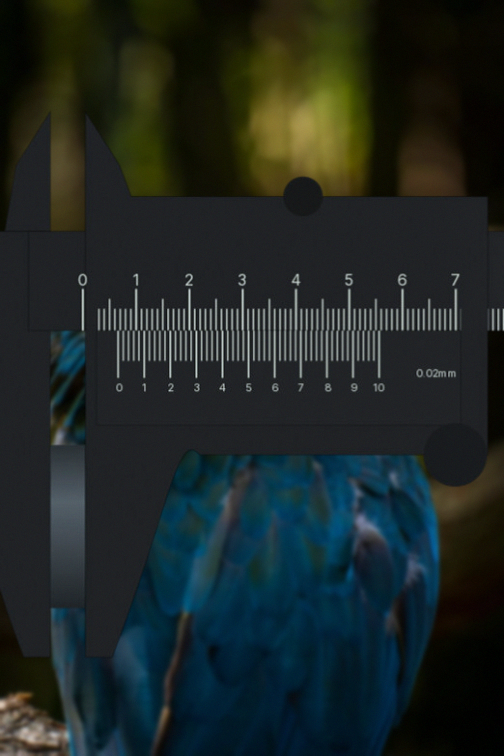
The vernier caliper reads 6.6 mm
